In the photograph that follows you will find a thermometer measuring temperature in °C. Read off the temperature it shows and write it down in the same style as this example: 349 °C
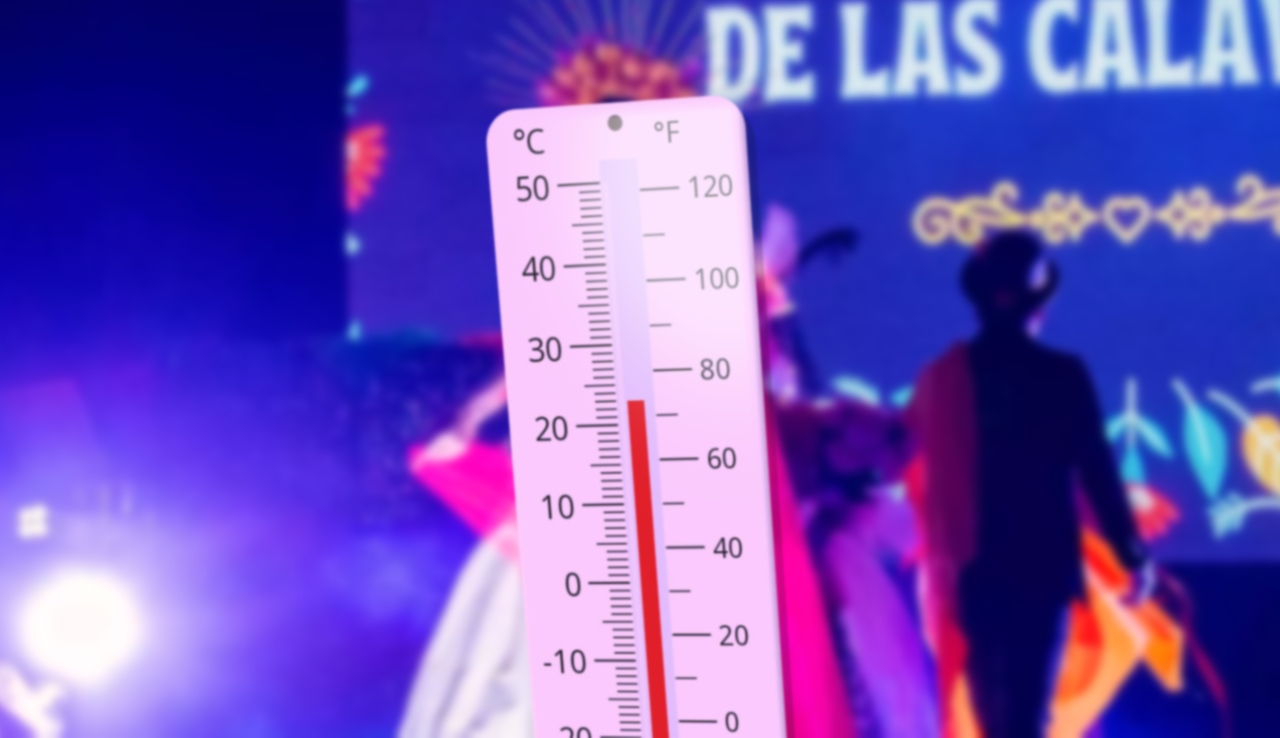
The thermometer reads 23 °C
